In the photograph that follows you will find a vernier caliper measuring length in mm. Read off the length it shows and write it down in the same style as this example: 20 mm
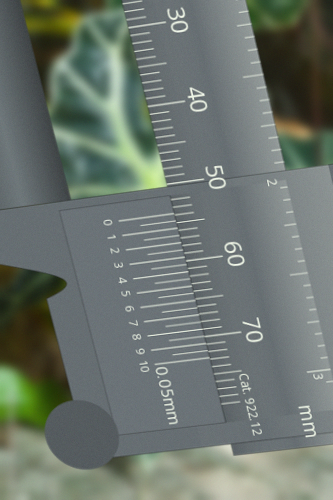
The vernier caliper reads 53.8 mm
